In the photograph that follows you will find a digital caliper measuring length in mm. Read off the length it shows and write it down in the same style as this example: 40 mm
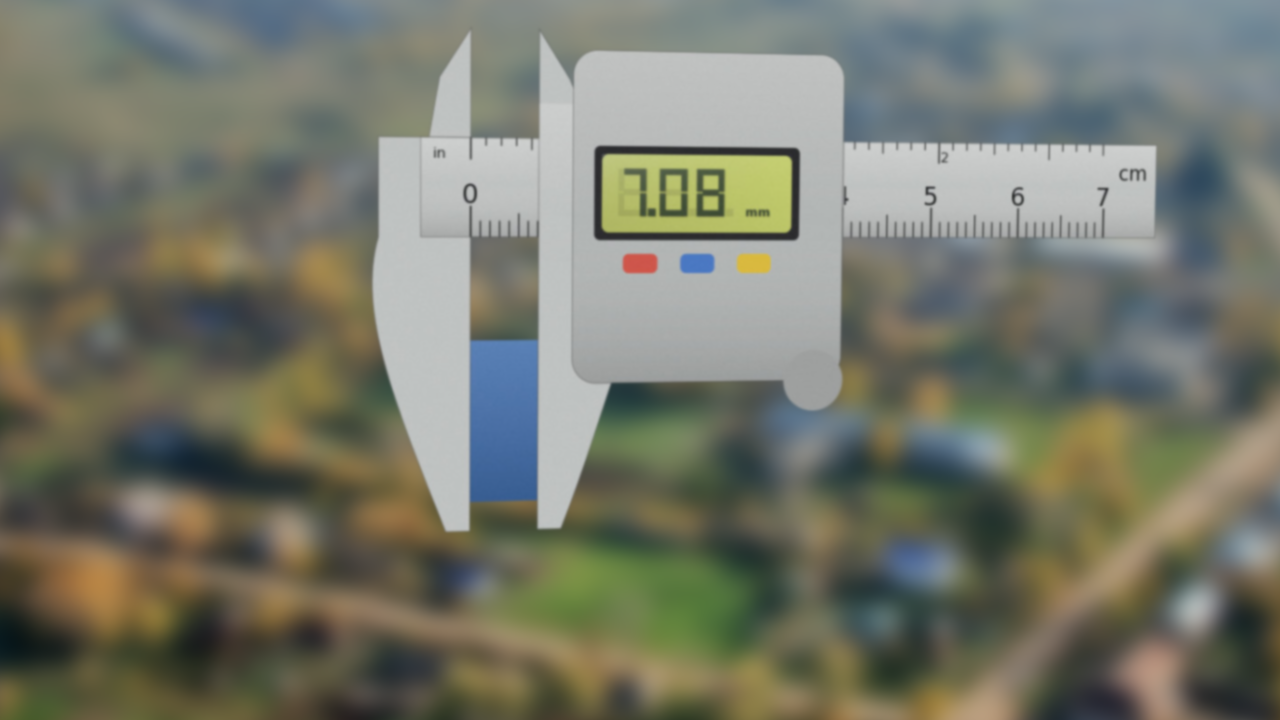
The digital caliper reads 7.08 mm
